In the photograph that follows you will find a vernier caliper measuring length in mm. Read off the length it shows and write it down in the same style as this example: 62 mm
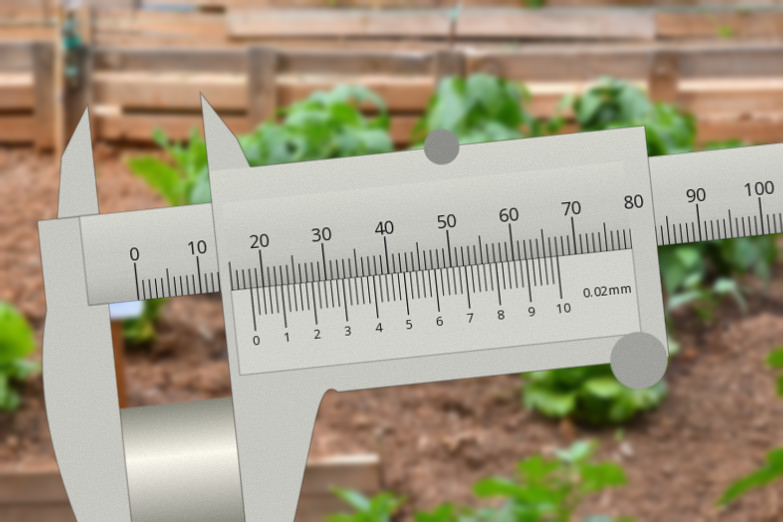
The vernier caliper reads 18.0 mm
